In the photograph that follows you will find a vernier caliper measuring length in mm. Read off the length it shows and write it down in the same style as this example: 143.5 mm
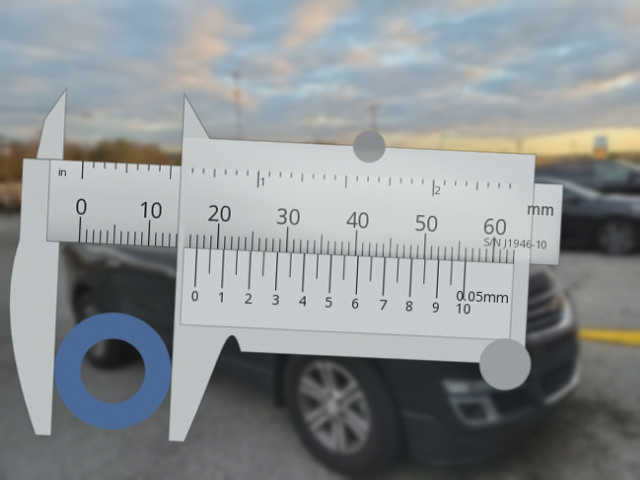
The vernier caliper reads 17.0 mm
